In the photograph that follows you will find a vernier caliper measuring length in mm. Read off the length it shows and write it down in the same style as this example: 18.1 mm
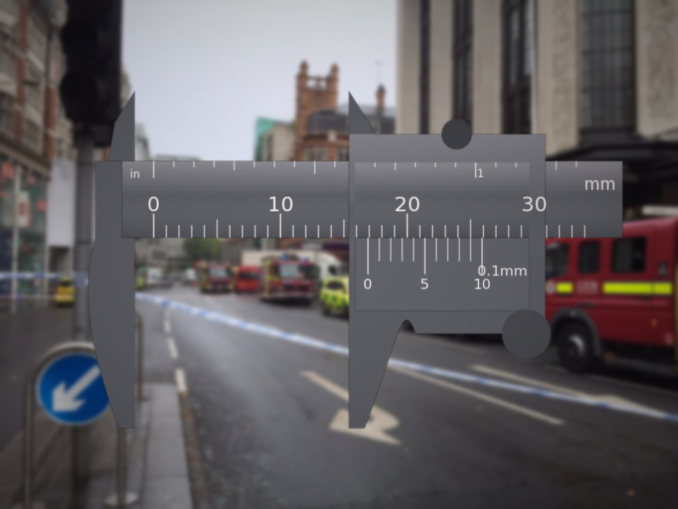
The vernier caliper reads 16.9 mm
